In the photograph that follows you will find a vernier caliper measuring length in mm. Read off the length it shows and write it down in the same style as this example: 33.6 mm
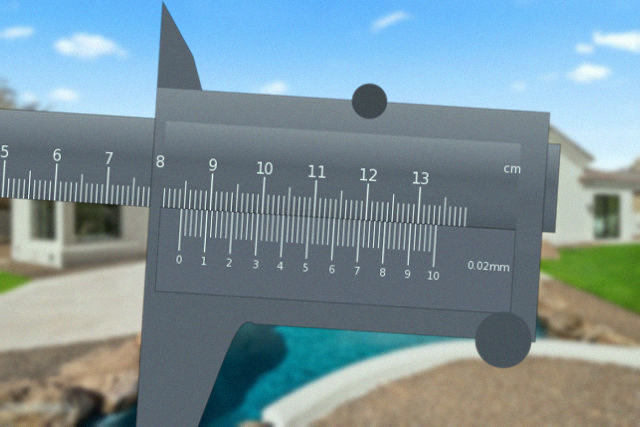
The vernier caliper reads 84.5 mm
